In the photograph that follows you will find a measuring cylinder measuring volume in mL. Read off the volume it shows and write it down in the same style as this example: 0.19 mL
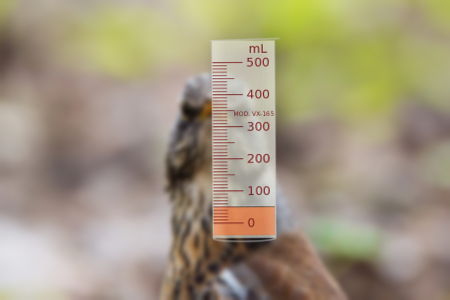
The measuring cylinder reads 50 mL
